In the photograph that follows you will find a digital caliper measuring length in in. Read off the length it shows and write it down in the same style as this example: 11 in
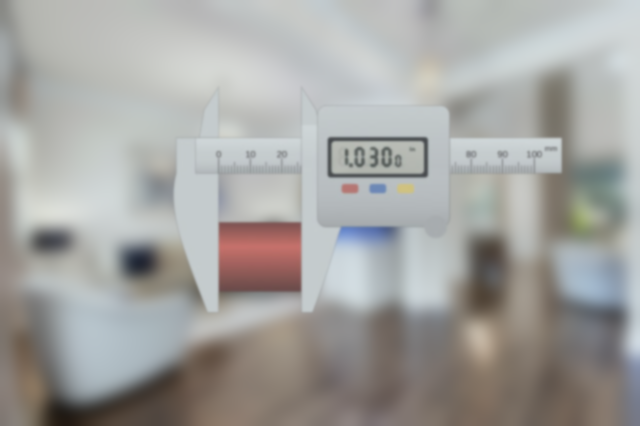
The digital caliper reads 1.0300 in
